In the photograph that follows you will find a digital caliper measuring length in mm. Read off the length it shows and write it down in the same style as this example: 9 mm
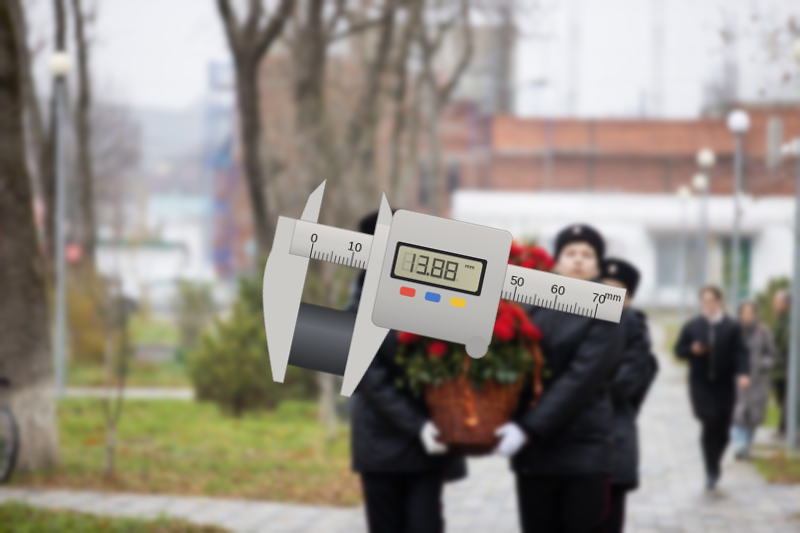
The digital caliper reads 13.88 mm
